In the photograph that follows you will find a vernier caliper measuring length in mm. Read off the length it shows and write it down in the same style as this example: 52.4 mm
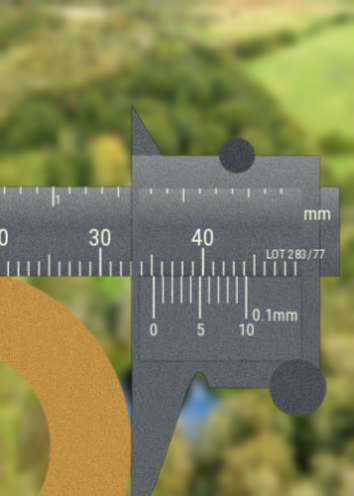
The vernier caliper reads 35.2 mm
